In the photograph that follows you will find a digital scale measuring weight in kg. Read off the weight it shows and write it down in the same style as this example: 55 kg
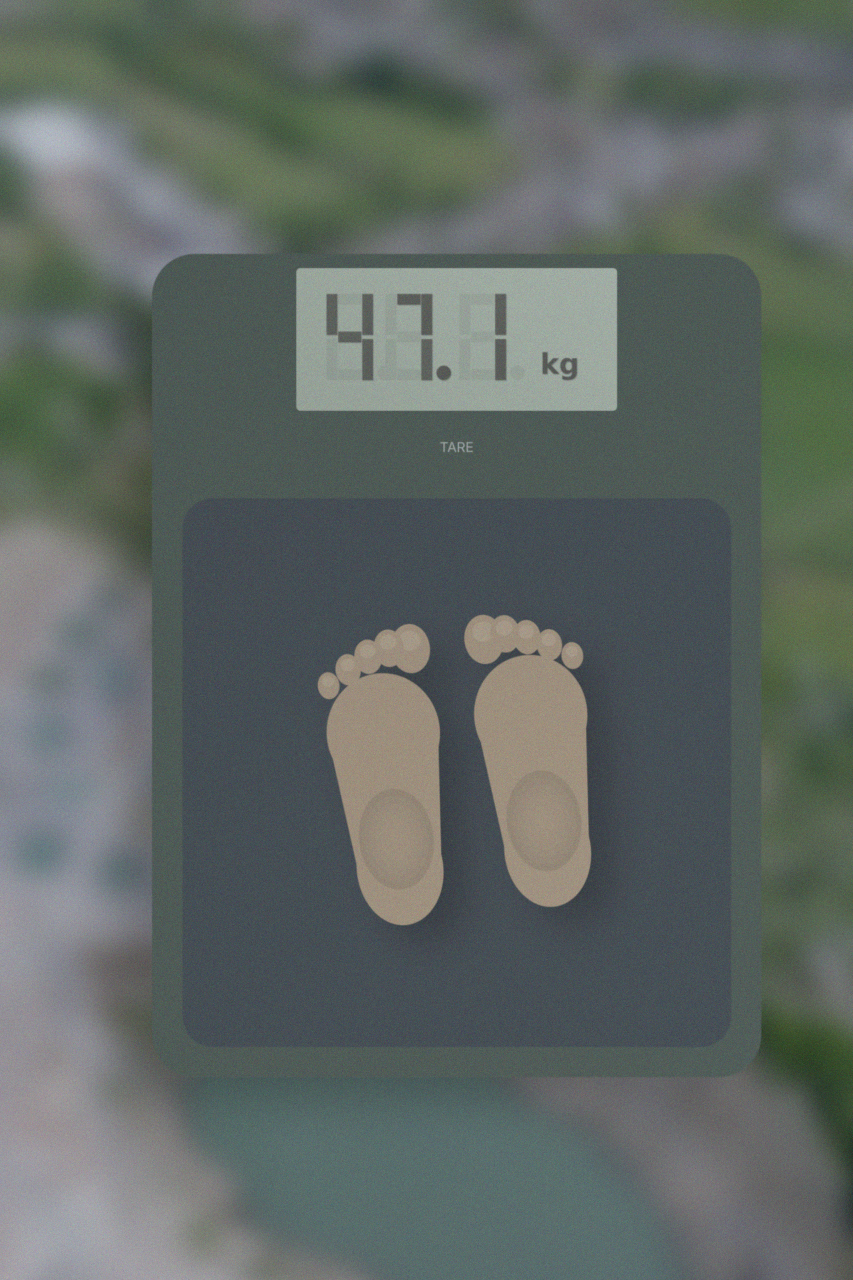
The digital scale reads 47.1 kg
